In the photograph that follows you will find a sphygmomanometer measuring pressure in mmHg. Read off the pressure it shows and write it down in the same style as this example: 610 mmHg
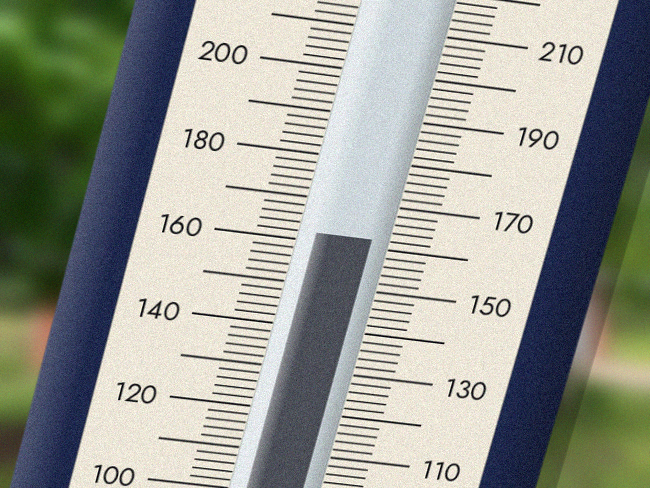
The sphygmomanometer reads 162 mmHg
